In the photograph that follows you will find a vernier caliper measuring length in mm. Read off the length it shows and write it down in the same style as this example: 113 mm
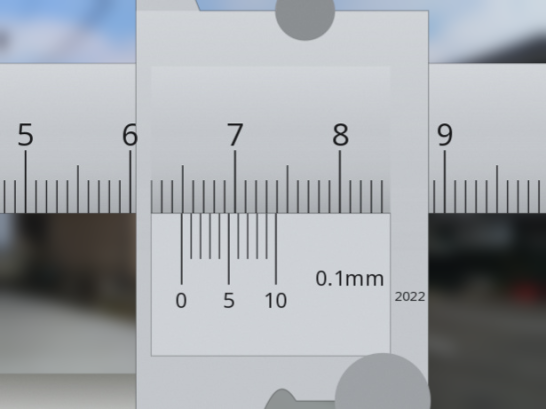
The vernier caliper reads 64.9 mm
